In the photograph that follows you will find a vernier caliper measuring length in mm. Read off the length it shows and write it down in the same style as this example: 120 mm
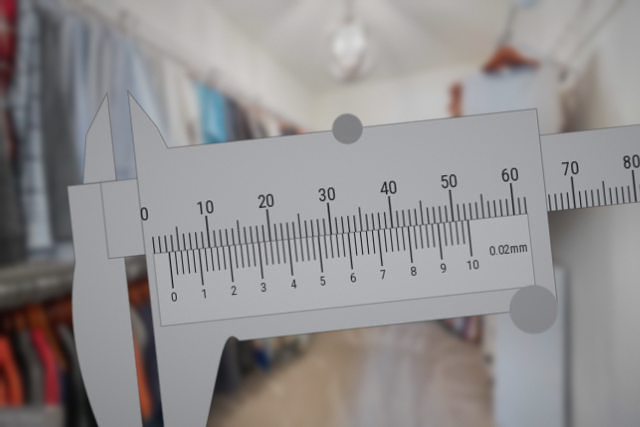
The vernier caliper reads 3.4 mm
